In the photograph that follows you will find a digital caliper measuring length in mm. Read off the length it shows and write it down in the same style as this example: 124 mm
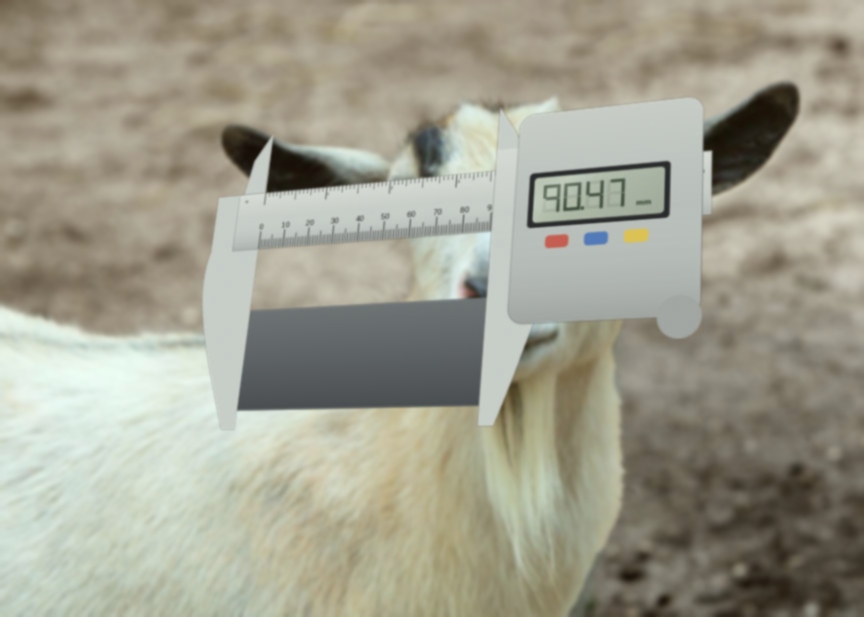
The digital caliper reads 90.47 mm
